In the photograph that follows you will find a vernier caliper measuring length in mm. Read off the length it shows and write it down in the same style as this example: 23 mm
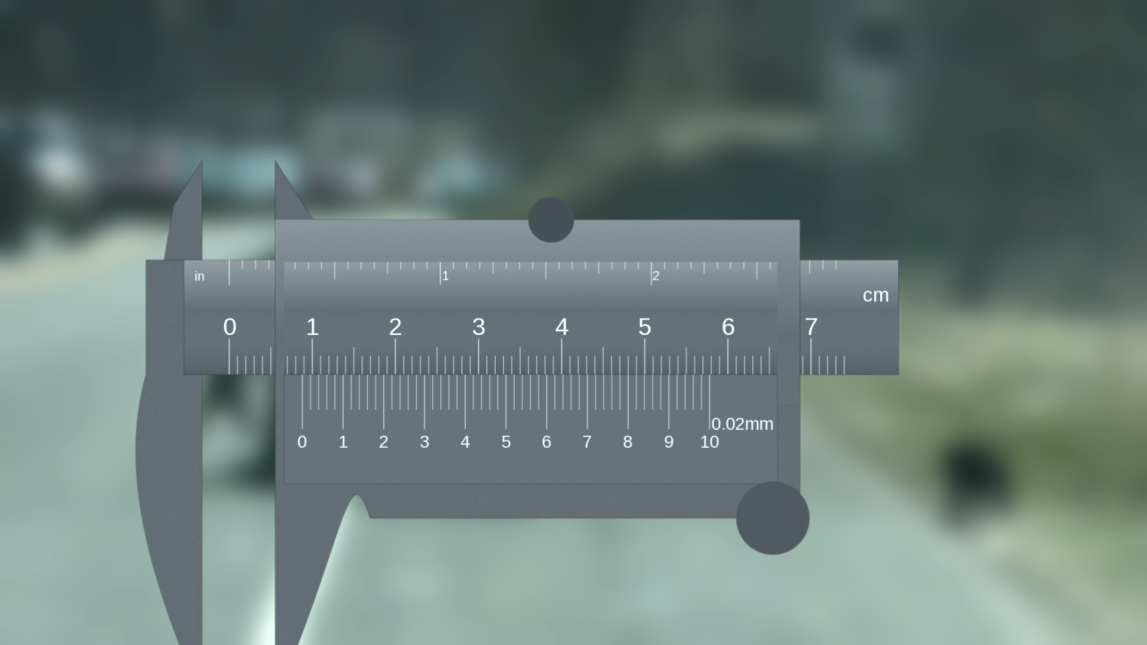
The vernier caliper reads 8.8 mm
